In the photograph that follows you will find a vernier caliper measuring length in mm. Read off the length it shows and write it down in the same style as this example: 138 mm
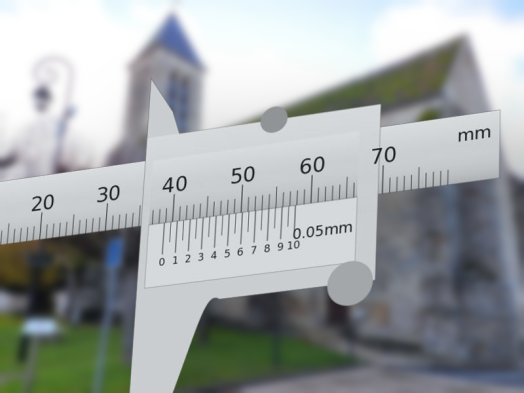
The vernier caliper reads 38.8 mm
